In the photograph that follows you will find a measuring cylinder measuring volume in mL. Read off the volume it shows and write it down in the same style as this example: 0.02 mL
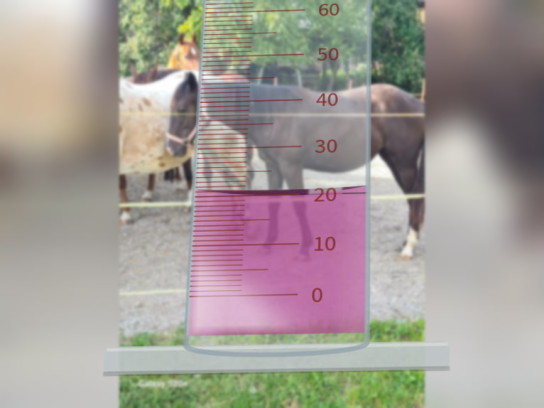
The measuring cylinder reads 20 mL
